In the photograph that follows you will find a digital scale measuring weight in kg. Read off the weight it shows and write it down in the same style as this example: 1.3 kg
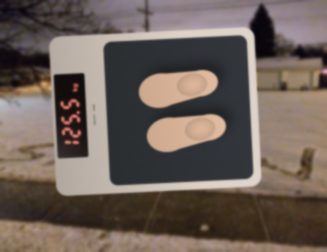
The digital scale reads 125.5 kg
